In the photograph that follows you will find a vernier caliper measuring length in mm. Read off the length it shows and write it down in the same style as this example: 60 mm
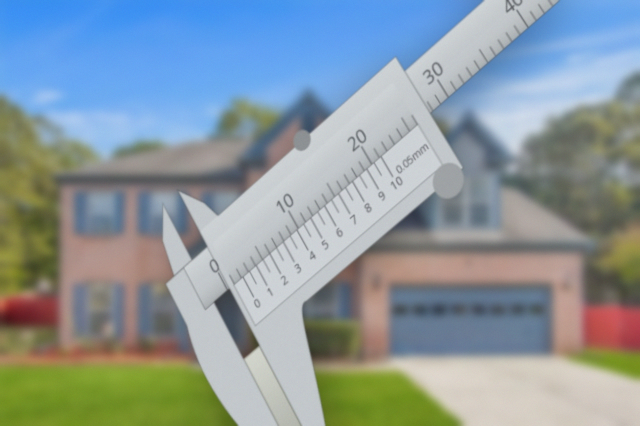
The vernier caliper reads 2.2 mm
